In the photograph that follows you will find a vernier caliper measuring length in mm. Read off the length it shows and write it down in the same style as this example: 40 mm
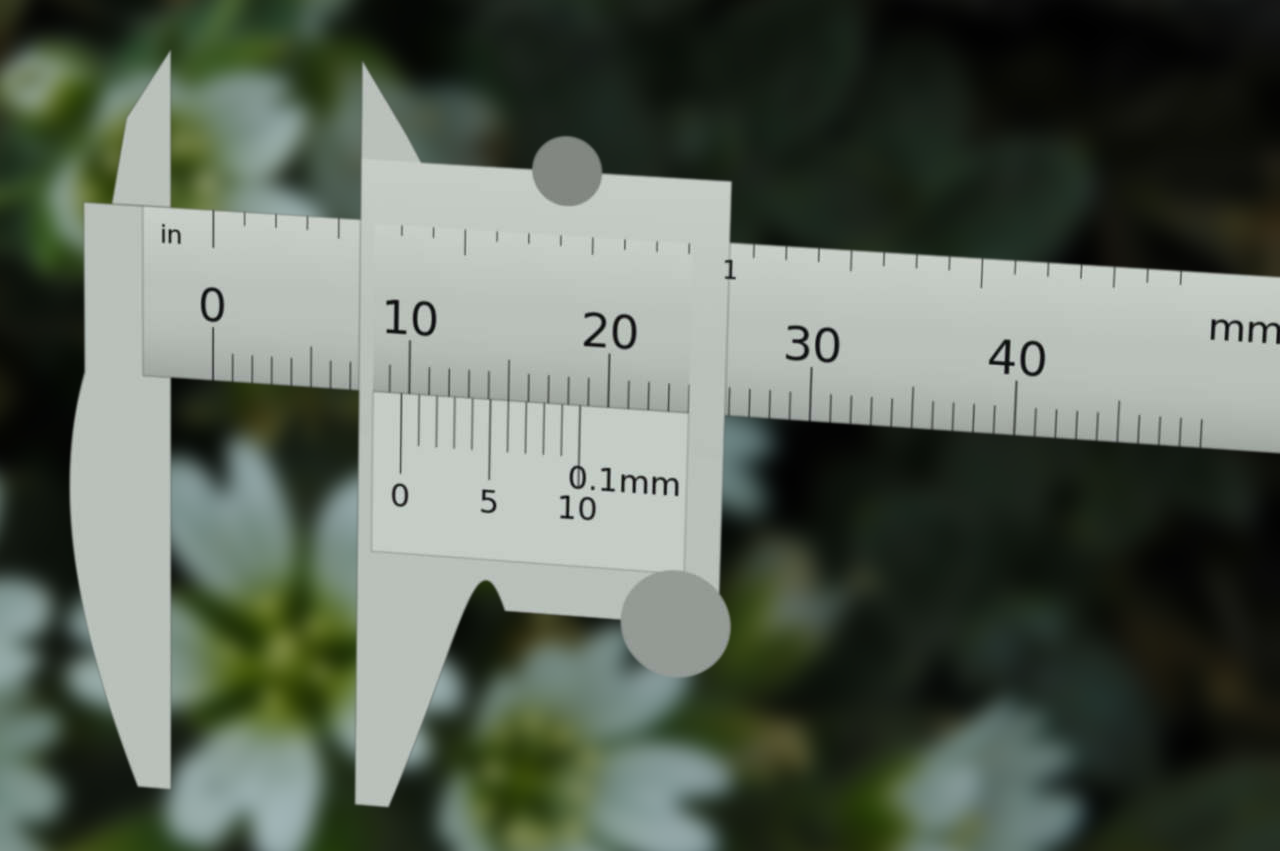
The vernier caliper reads 9.6 mm
